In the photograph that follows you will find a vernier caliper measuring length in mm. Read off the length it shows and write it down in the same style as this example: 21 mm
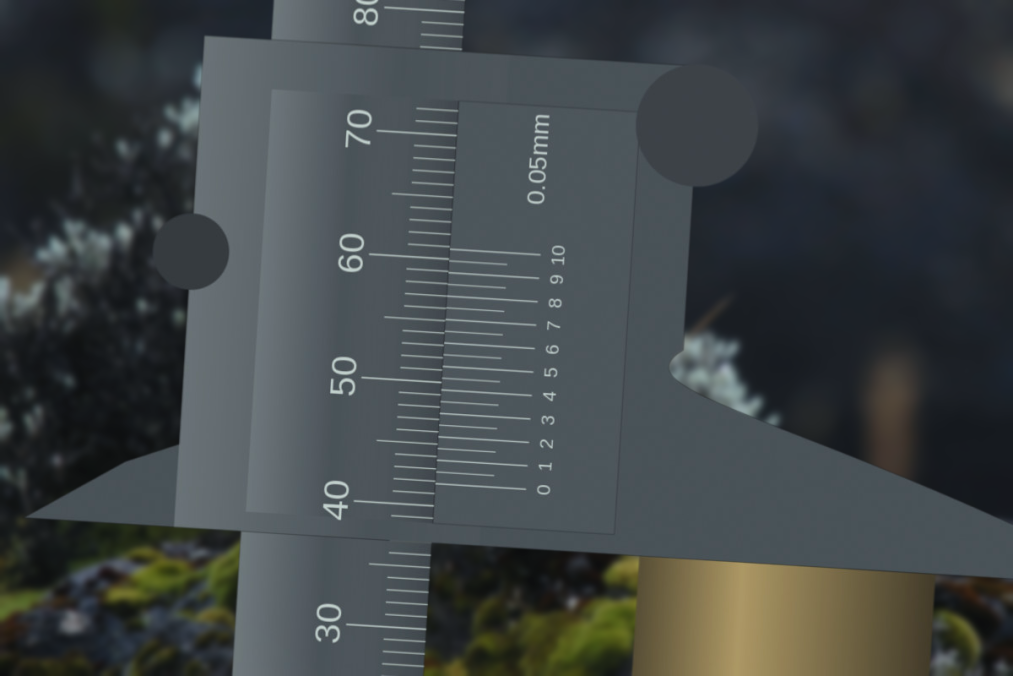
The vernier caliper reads 41.8 mm
